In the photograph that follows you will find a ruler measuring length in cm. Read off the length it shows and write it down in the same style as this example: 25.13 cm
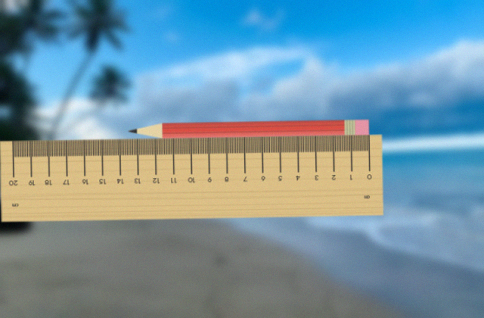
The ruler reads 13.5 cm
